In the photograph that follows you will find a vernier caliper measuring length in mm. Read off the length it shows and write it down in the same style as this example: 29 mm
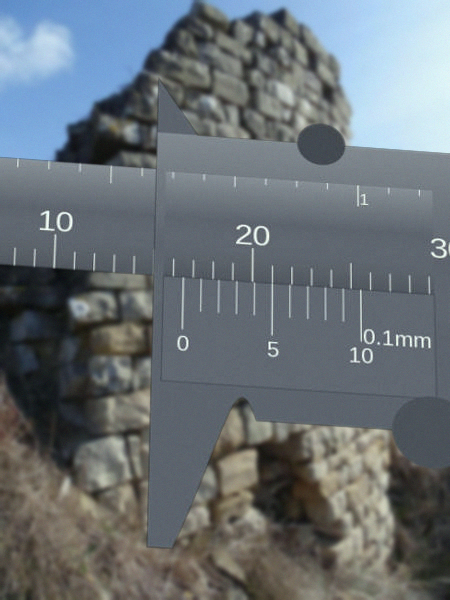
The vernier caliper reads 16.5 mm
